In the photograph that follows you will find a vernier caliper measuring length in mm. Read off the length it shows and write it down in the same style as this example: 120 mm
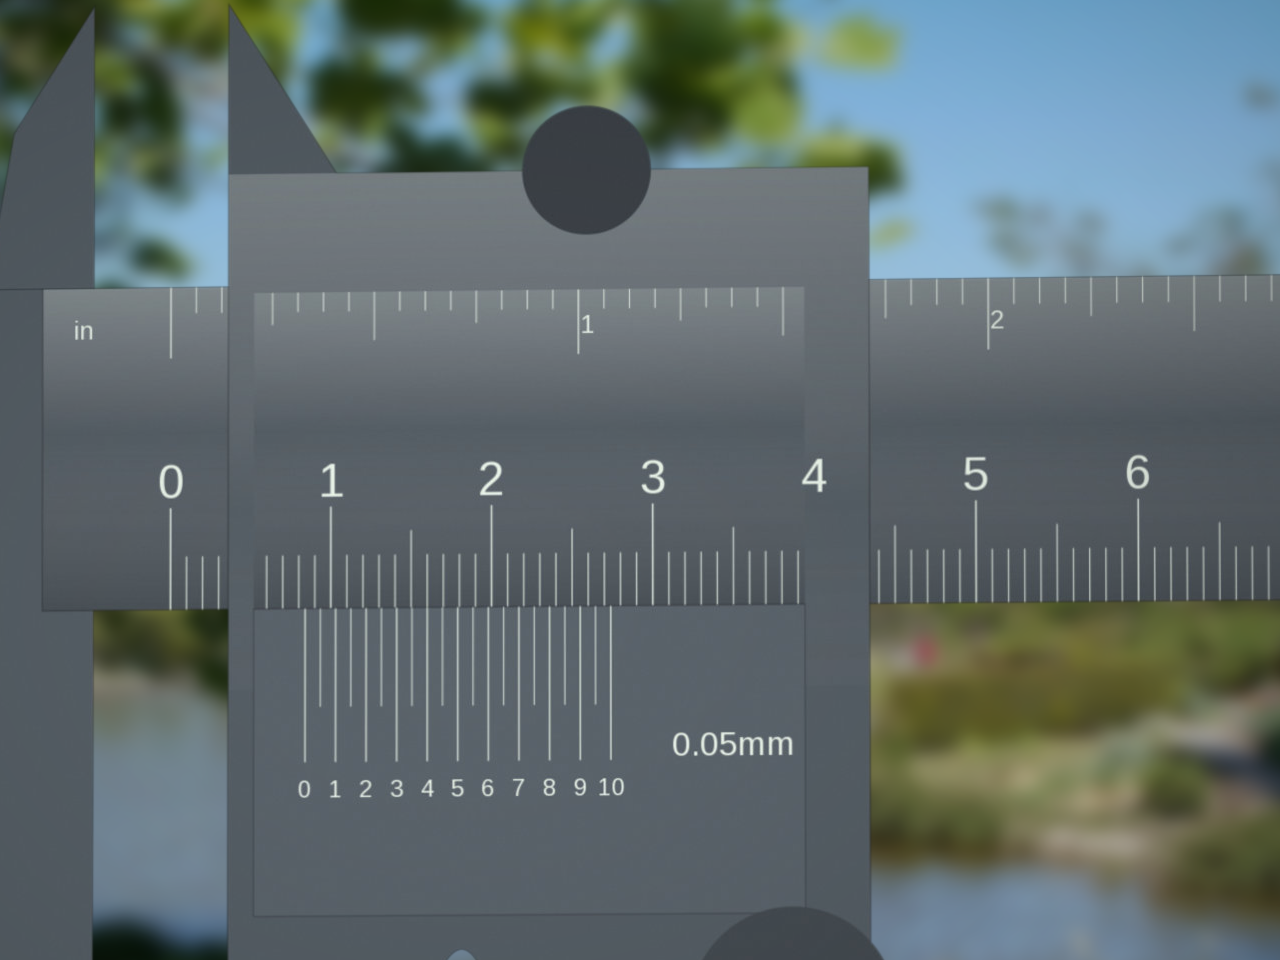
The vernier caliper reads 8.4 mm
